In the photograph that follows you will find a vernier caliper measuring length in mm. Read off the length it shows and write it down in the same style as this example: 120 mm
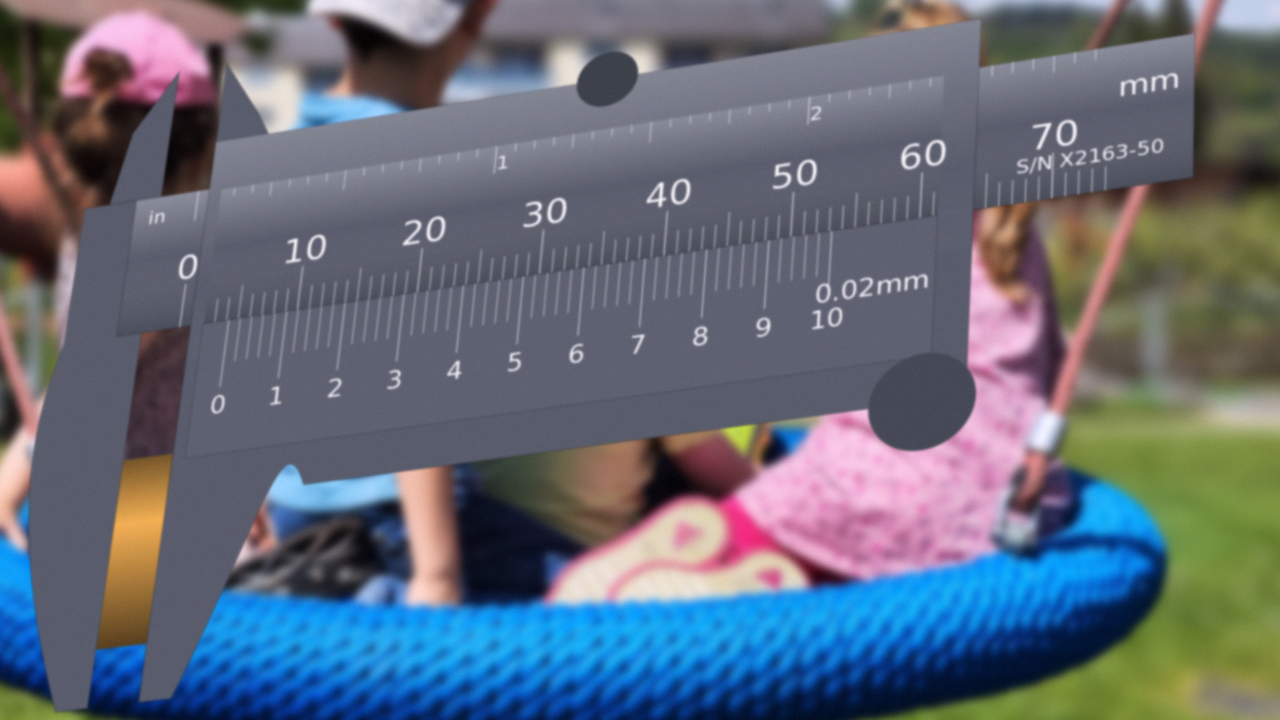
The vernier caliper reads 4.2 mm
